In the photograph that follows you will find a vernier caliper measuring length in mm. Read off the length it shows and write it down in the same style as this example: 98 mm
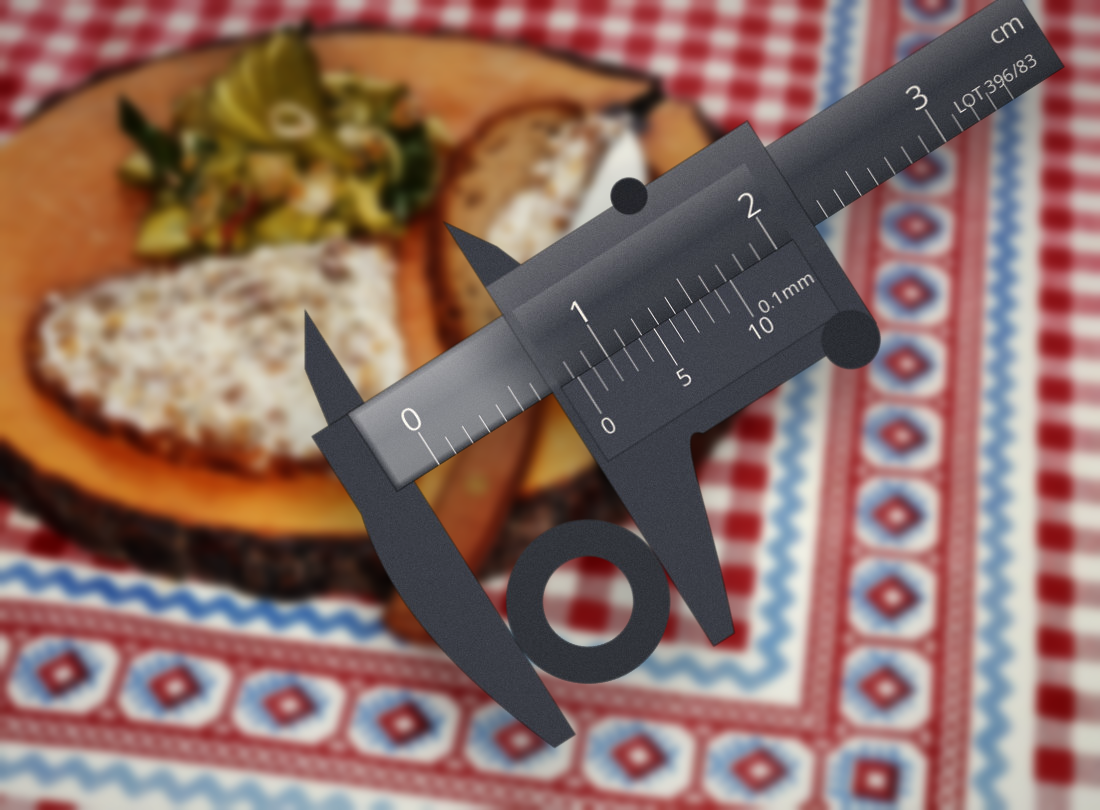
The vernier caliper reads 8.2 mm
